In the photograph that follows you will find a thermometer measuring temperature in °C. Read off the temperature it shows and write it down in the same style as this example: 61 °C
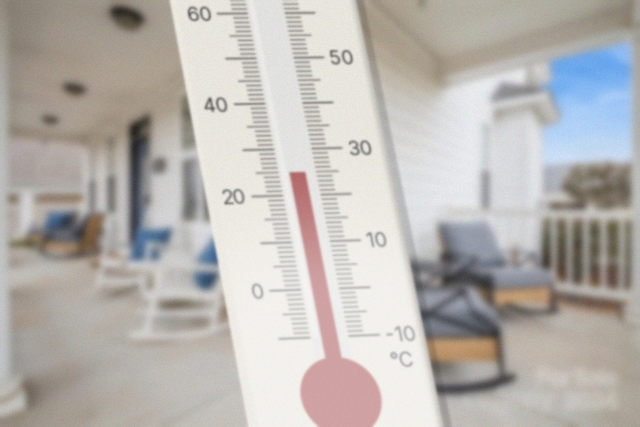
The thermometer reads 25 °C
